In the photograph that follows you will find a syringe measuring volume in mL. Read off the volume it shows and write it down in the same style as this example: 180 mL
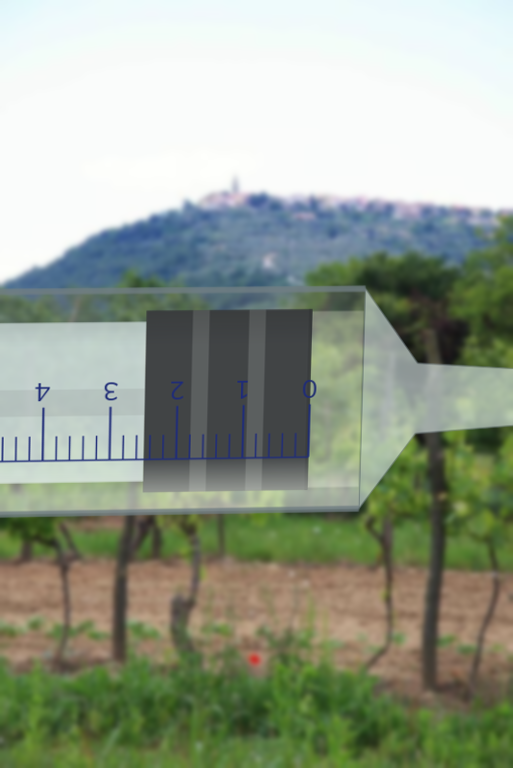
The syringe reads 0 mL
